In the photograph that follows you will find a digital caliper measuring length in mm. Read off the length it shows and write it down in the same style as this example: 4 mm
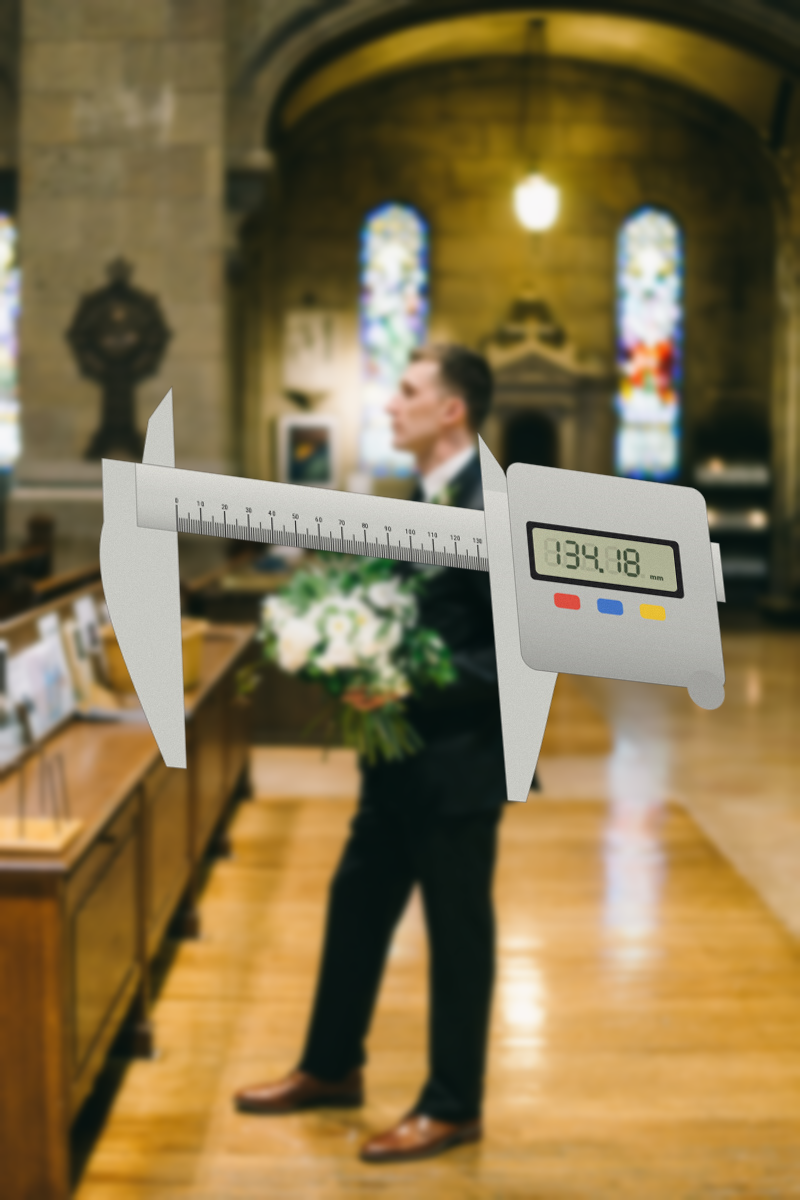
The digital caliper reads 134.18 mm
